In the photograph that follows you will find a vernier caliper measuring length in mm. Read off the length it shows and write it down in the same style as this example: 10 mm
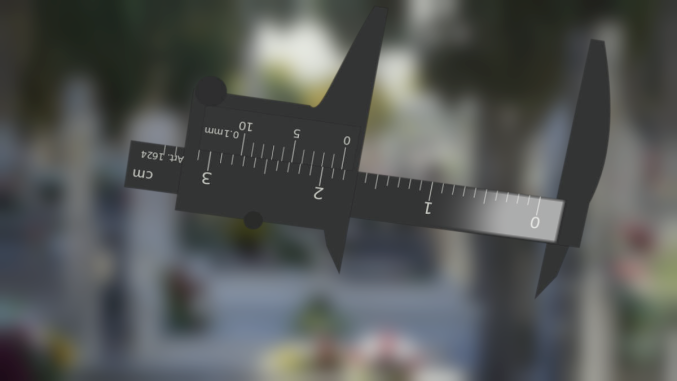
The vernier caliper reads 18.3 mm
